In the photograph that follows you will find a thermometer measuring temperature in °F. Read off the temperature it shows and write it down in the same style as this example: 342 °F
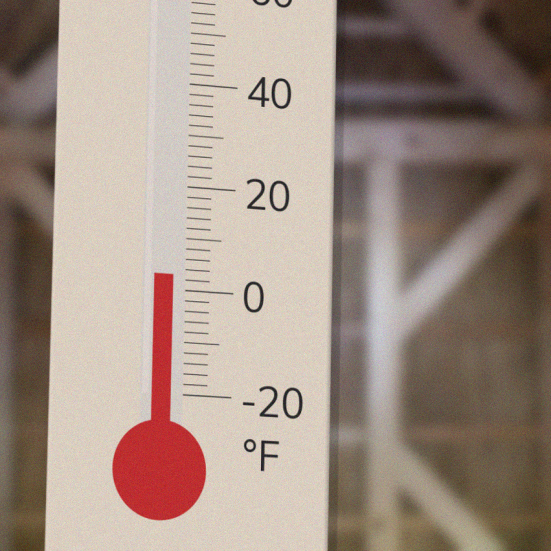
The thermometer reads 3 °F
